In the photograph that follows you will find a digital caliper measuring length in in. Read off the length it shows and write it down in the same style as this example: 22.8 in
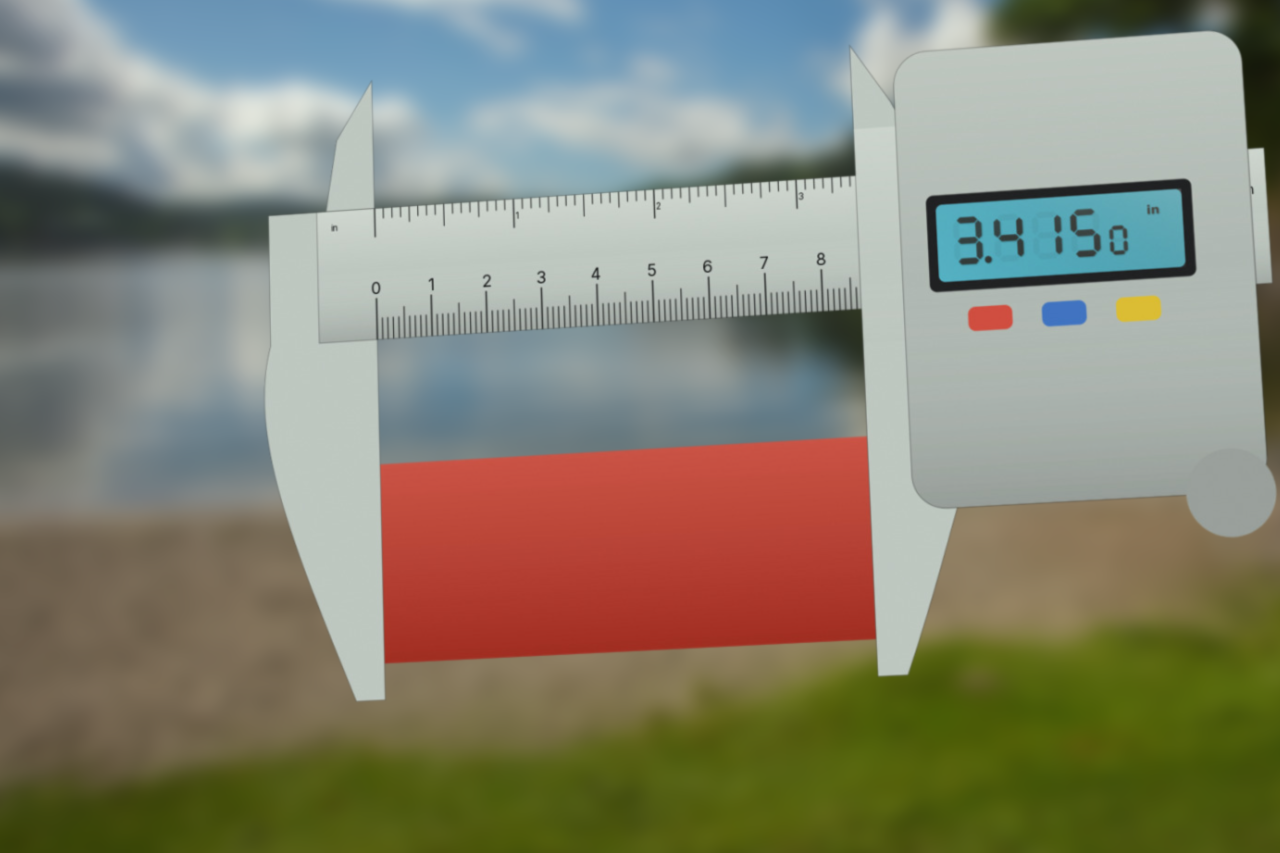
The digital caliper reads 3.4150 in
